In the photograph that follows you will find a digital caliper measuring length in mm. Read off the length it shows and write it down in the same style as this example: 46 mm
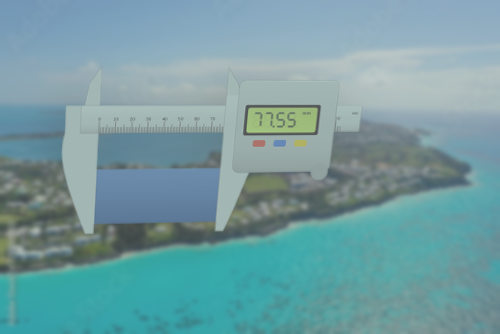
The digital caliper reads 77.55 mm
